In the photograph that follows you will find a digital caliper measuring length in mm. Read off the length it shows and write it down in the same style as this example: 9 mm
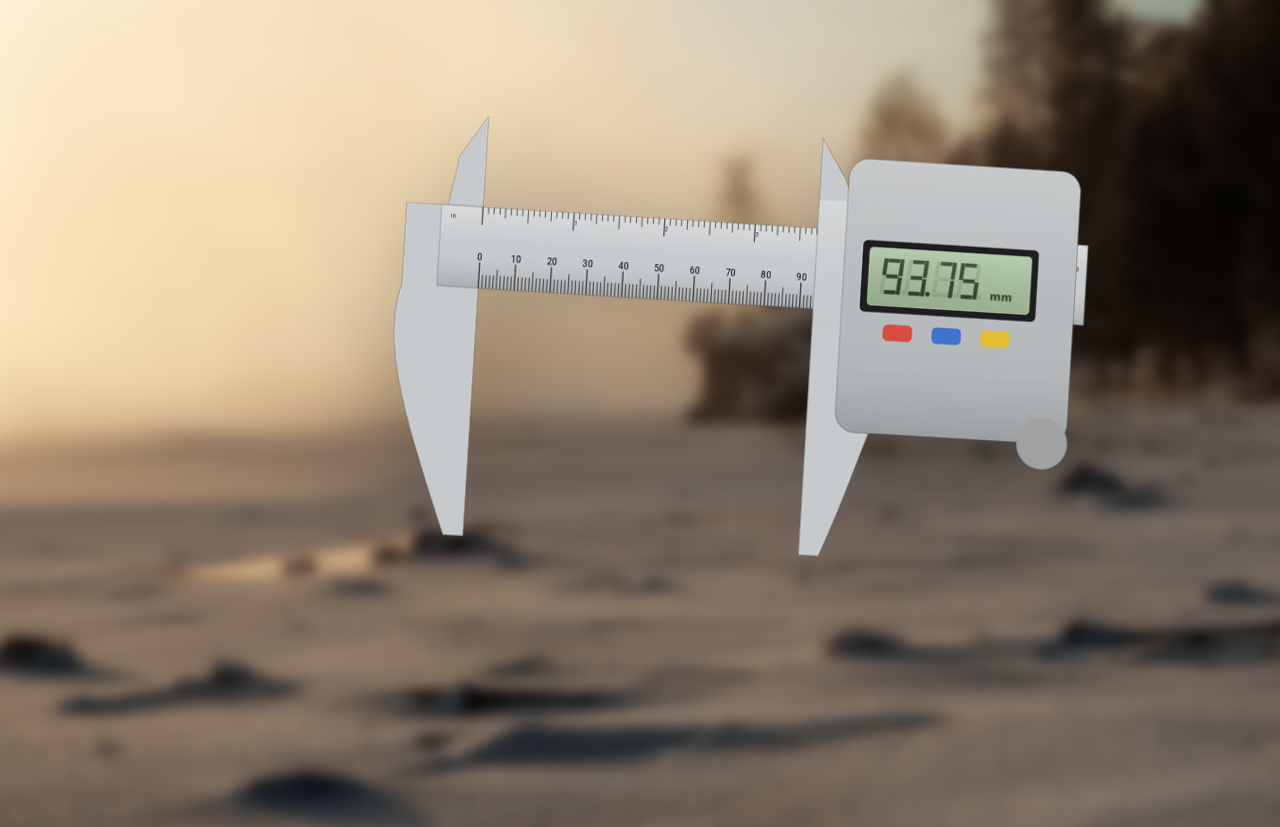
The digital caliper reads 93.75 mm
